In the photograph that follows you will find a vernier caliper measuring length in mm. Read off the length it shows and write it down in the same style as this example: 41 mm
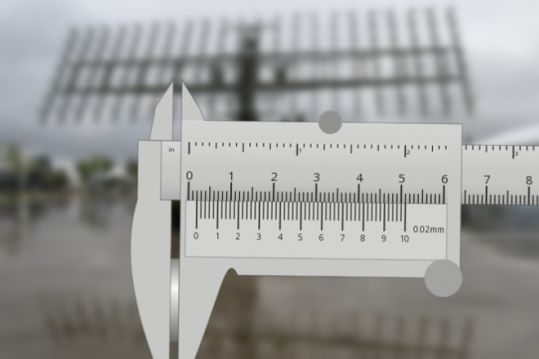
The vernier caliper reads 2.0 mm
